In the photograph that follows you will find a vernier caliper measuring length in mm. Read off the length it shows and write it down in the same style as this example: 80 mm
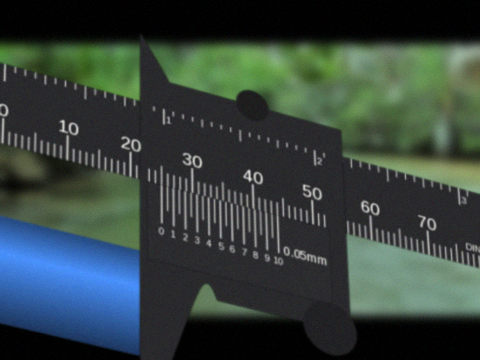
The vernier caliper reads 25.0 mm
